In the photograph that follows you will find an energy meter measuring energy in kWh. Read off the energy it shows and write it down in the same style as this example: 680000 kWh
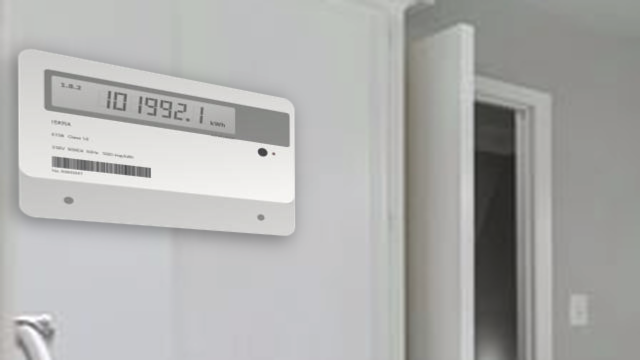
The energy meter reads 101992.1 kWh
